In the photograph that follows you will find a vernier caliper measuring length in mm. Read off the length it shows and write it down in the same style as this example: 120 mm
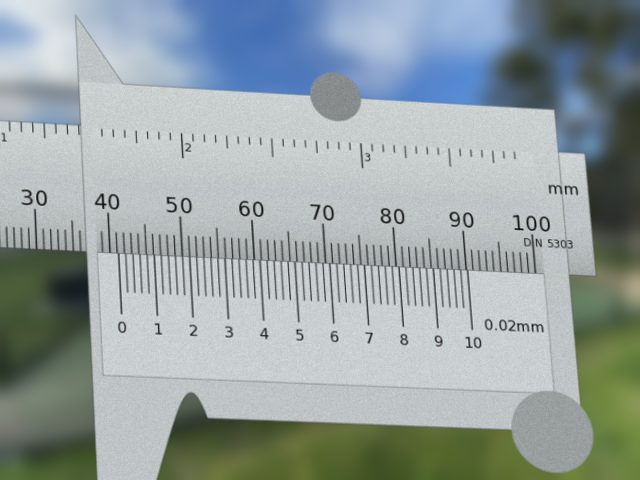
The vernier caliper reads 41.2 mm
